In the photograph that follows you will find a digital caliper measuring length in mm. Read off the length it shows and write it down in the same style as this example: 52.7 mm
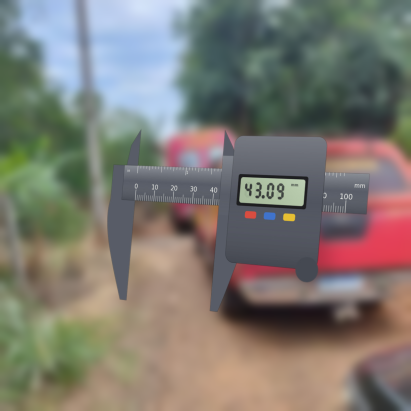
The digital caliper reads 43.09 mm
